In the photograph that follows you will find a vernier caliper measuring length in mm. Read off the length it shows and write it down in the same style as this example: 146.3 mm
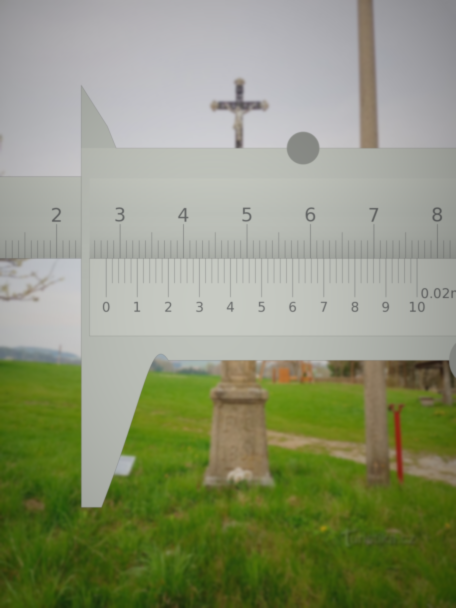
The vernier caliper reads 27.8 mm
